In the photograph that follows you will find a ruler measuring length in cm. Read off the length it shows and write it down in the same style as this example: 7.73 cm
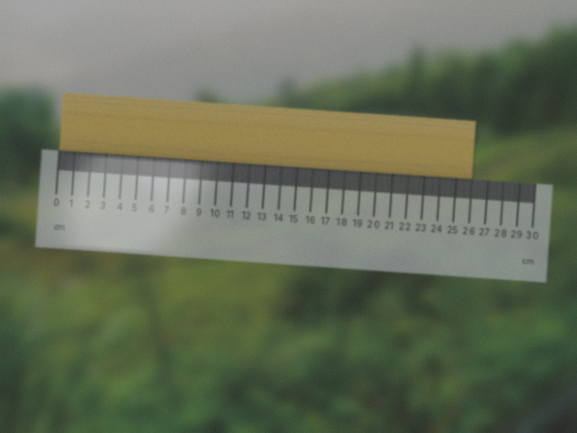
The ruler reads 26 cm
